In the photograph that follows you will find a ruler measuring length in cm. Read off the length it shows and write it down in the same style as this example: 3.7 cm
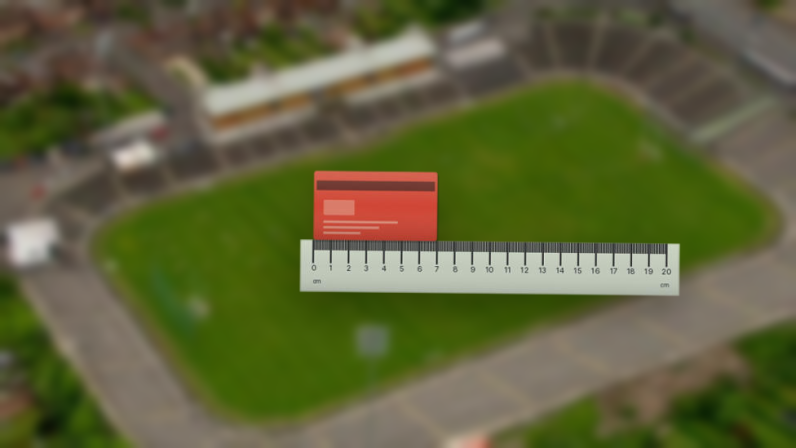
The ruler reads 7 cm
